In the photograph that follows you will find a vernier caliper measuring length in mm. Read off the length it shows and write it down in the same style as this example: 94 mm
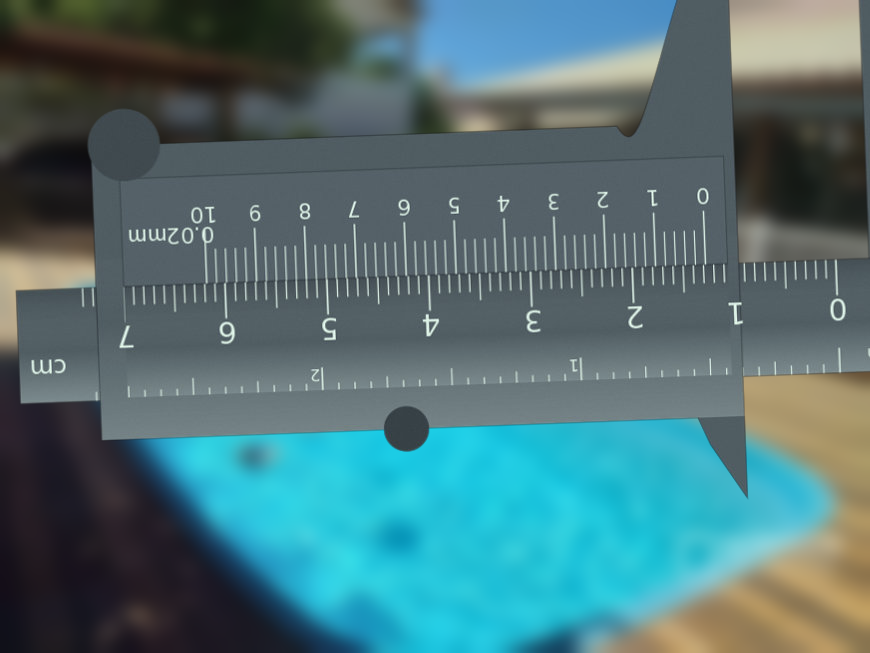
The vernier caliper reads 12.8 mm
